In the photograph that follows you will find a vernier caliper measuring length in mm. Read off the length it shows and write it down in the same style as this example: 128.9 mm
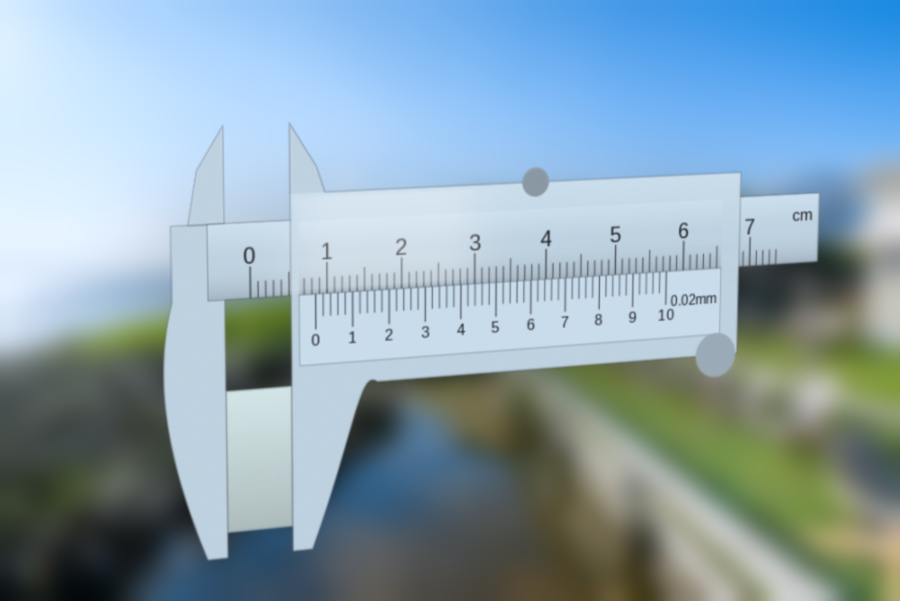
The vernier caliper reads 8.5 mm
